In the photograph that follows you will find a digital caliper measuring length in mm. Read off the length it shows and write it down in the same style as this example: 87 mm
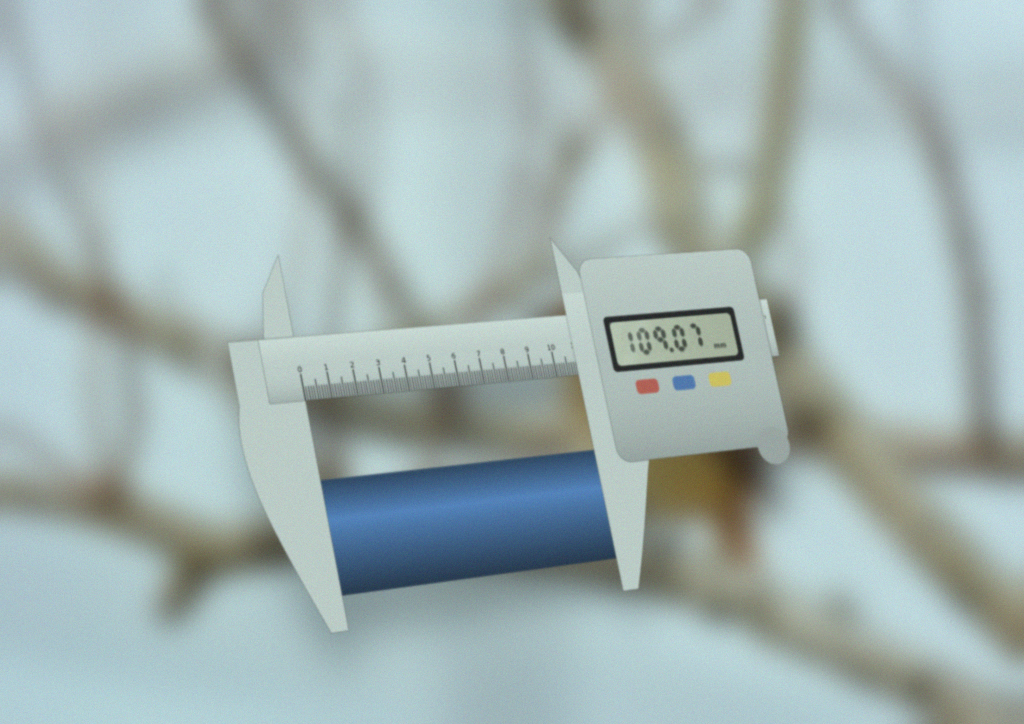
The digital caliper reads 109.07 mm
